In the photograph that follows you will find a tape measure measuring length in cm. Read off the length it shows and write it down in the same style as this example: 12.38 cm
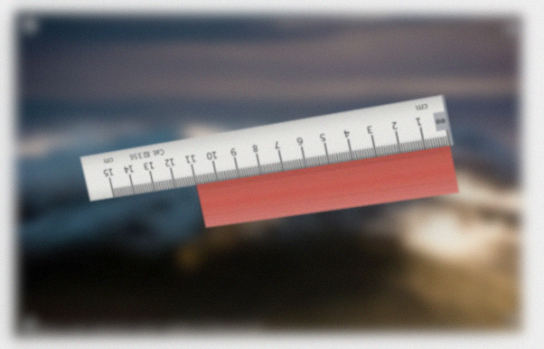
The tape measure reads 11 cm
